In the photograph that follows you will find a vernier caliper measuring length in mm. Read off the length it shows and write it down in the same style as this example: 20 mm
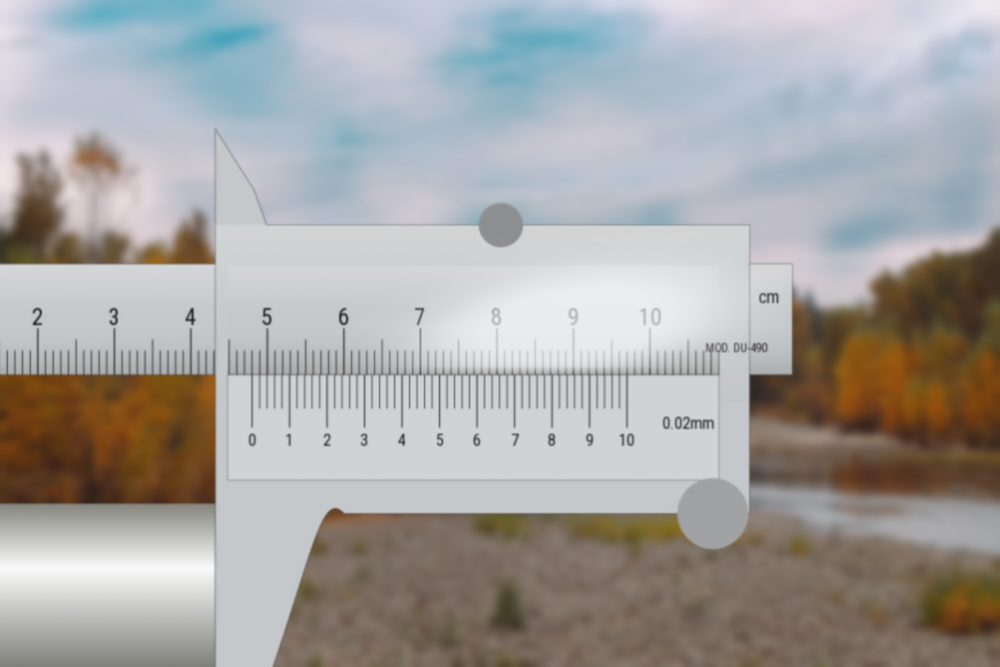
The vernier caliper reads 48.0 mm
